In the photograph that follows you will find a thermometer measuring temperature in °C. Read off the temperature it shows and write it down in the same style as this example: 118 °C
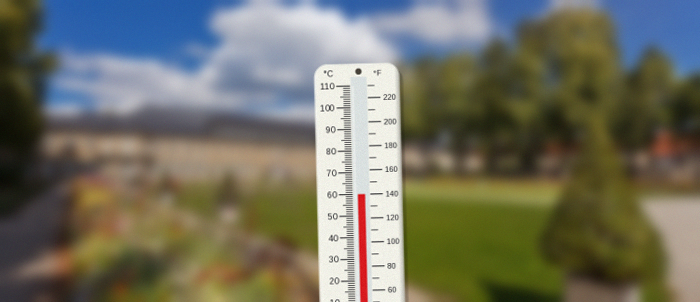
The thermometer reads 60 °C
